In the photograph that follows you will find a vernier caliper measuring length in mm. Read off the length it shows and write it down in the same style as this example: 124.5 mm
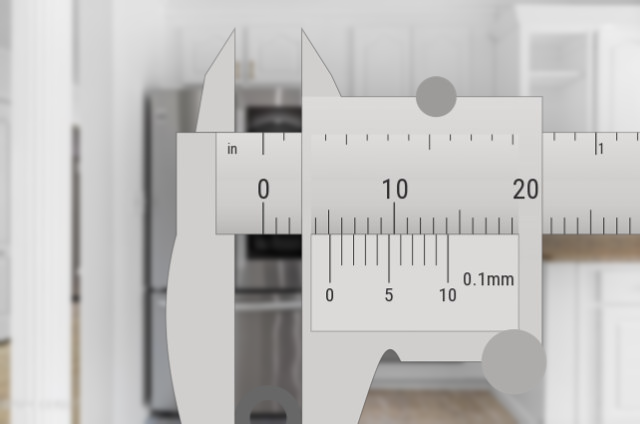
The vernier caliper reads 5.1 mm
